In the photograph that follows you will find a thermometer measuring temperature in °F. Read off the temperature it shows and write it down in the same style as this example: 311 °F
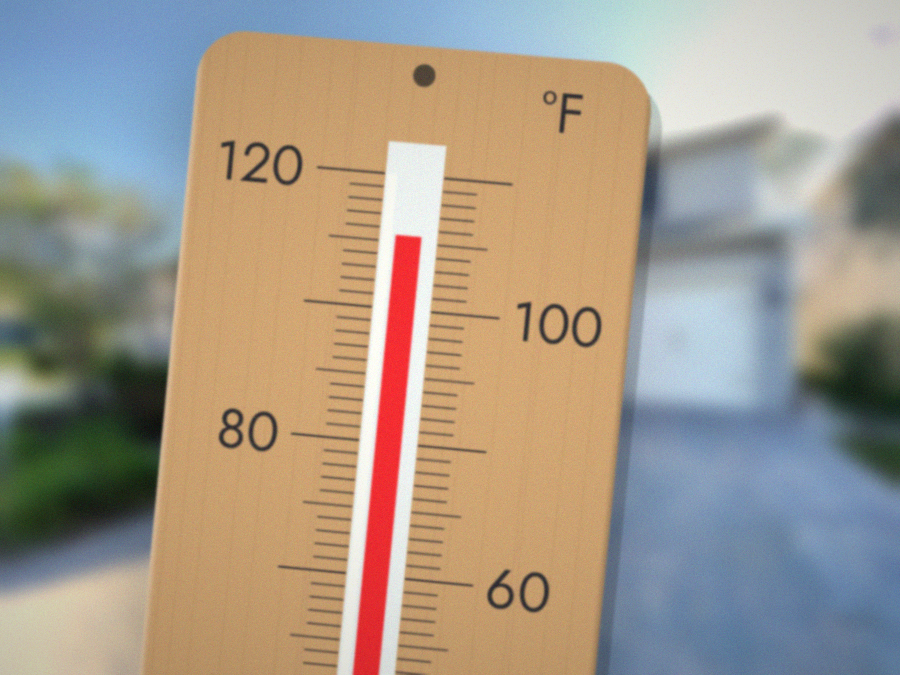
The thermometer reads 111 °F
